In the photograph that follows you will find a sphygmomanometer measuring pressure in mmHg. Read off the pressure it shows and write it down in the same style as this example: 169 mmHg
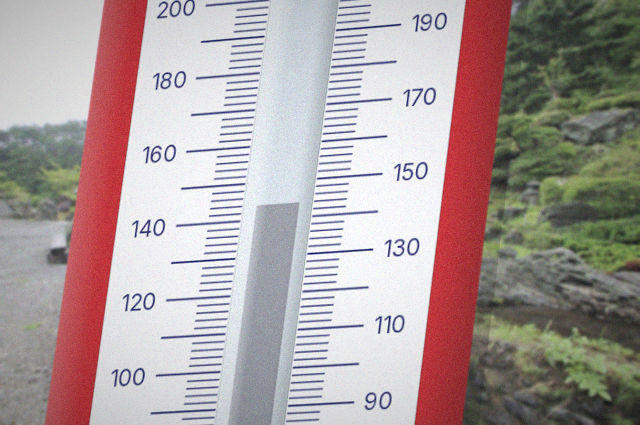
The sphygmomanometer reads 144 mmHg
